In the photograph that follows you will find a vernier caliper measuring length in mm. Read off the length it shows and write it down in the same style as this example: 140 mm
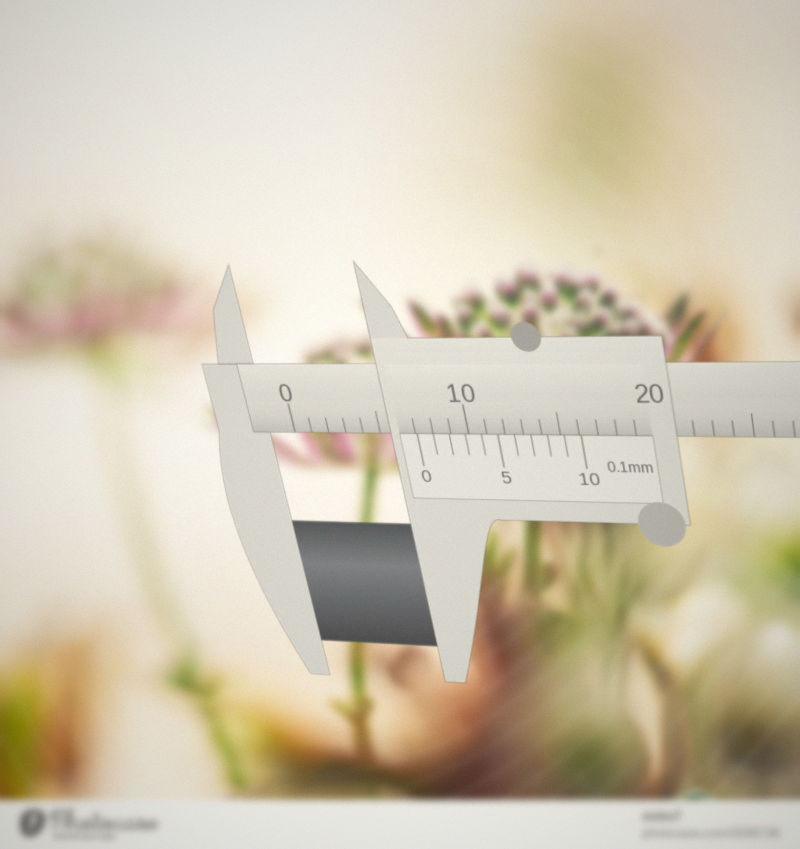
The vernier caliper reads 7.1 mm
